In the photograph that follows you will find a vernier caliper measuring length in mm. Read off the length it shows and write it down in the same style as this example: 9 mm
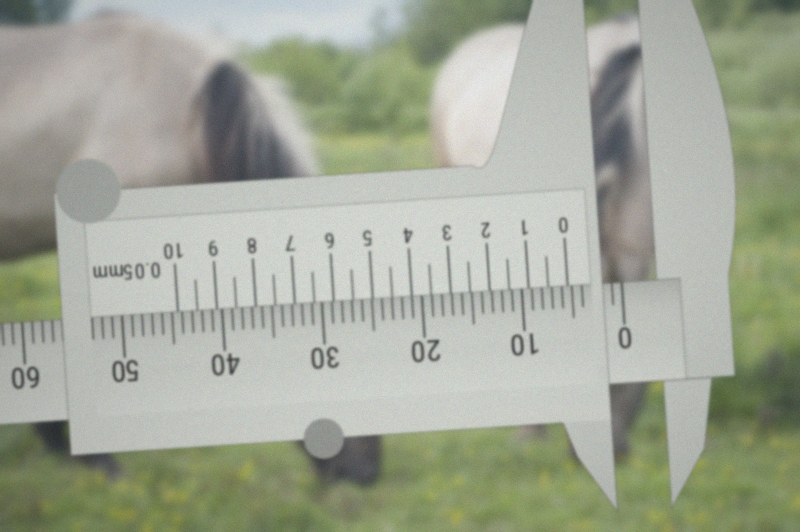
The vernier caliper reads 5.4 mm
